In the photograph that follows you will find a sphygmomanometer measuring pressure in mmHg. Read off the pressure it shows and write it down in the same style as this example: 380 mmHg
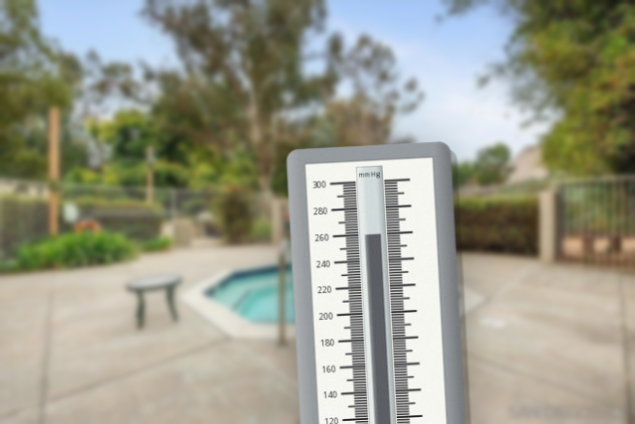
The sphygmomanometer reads 260 mmHg
